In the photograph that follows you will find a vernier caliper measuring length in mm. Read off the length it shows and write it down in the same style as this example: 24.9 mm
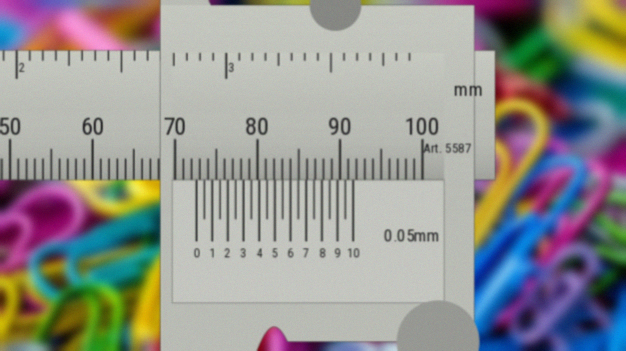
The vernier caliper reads 72.6 mm
